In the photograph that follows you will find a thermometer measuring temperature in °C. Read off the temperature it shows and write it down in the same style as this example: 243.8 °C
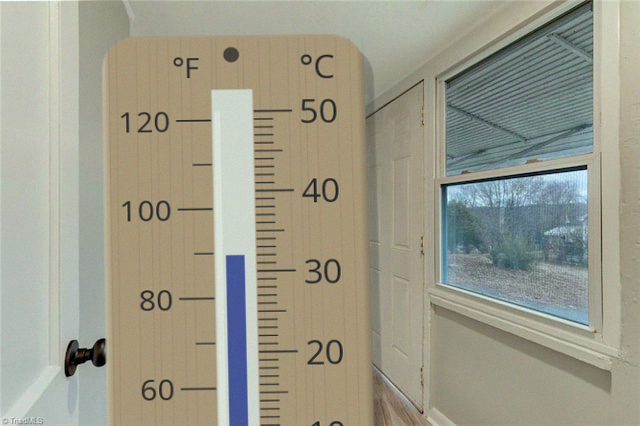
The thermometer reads 32 °C
